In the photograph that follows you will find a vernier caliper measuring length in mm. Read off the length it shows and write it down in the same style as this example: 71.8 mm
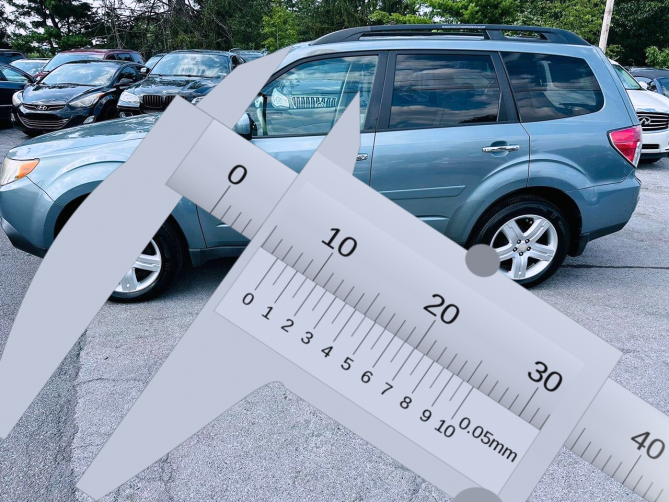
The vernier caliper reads 6.6 mm
